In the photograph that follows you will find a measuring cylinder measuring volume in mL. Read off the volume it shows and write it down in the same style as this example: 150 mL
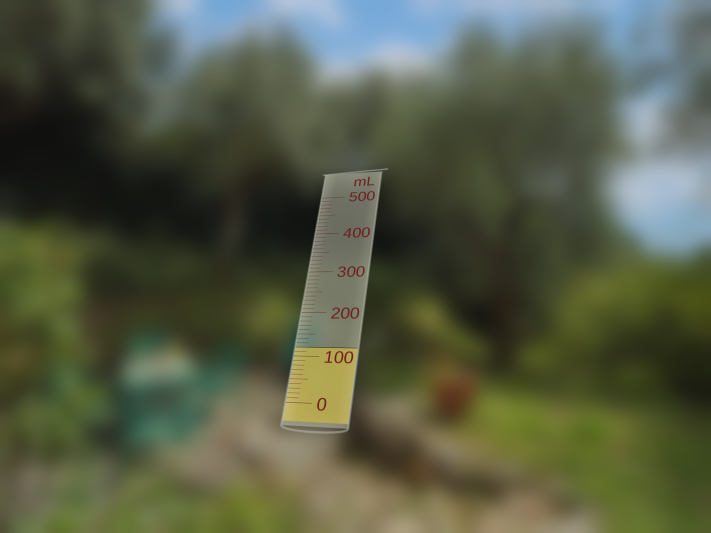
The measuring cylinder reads 120 mL
